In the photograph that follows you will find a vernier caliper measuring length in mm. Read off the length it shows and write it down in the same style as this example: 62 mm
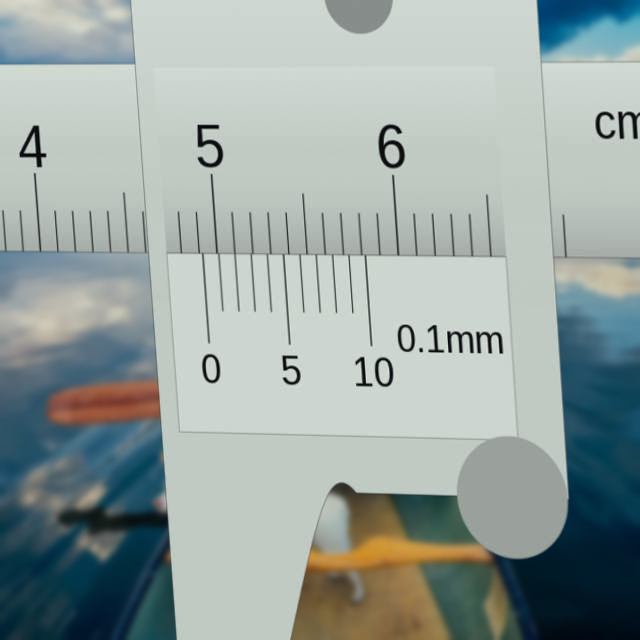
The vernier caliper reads 49.2 mm
